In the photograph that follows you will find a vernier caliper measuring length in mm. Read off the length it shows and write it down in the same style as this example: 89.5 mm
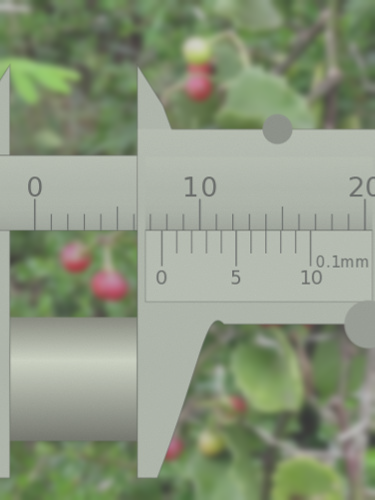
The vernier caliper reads 7.7 mm
